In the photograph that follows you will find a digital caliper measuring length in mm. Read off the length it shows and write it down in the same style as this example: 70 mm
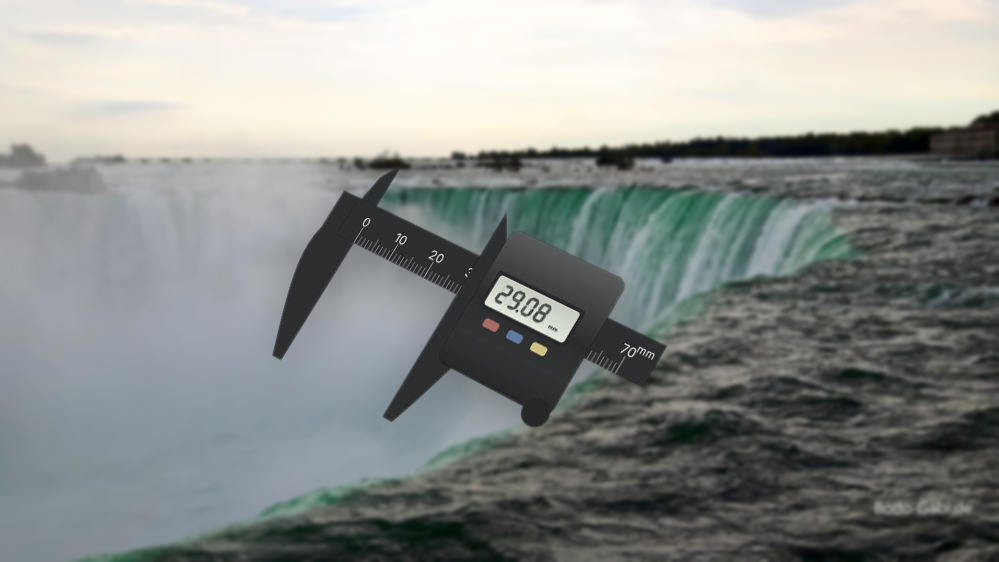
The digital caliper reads 29.08 mm
